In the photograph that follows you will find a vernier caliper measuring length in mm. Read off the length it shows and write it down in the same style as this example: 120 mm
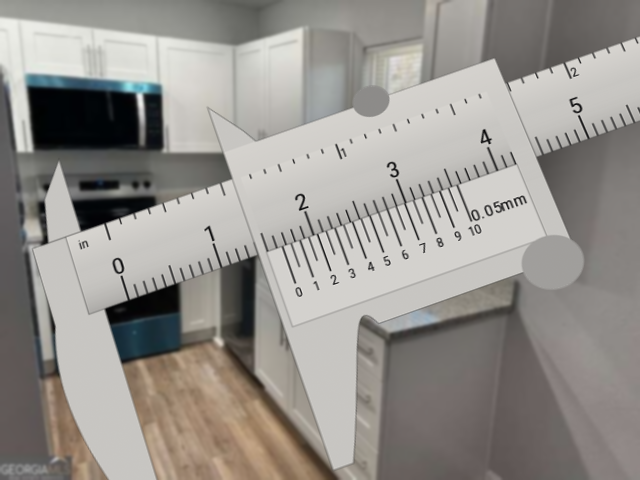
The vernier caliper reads 16.6 mm
